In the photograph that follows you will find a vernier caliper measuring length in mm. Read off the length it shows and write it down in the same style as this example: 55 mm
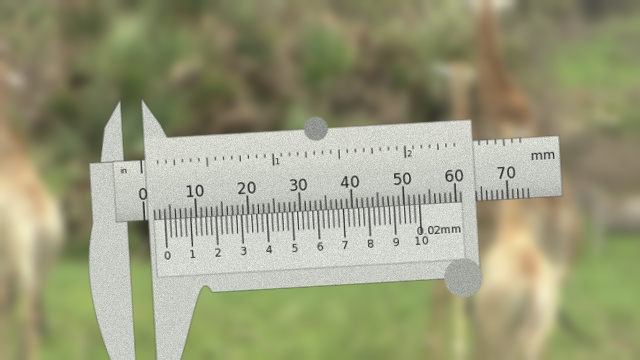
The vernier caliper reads 4.0 mm
